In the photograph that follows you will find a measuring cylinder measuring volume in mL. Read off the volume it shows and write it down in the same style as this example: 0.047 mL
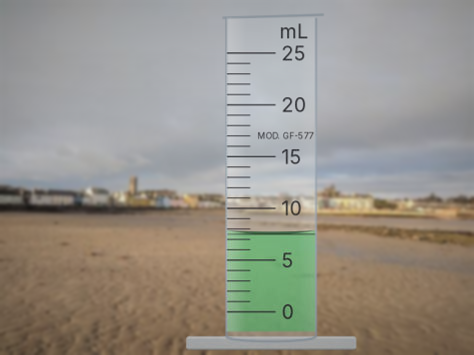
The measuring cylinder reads 7.5 mL
